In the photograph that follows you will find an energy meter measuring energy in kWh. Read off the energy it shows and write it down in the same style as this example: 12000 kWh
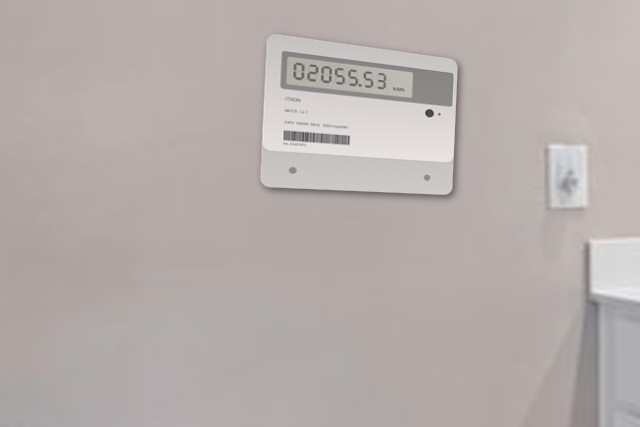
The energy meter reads 2055.53 kWh
